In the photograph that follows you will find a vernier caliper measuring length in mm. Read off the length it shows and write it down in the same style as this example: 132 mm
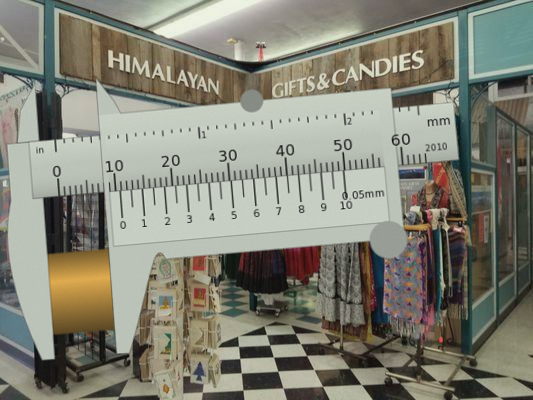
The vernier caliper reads 10.8 mm
